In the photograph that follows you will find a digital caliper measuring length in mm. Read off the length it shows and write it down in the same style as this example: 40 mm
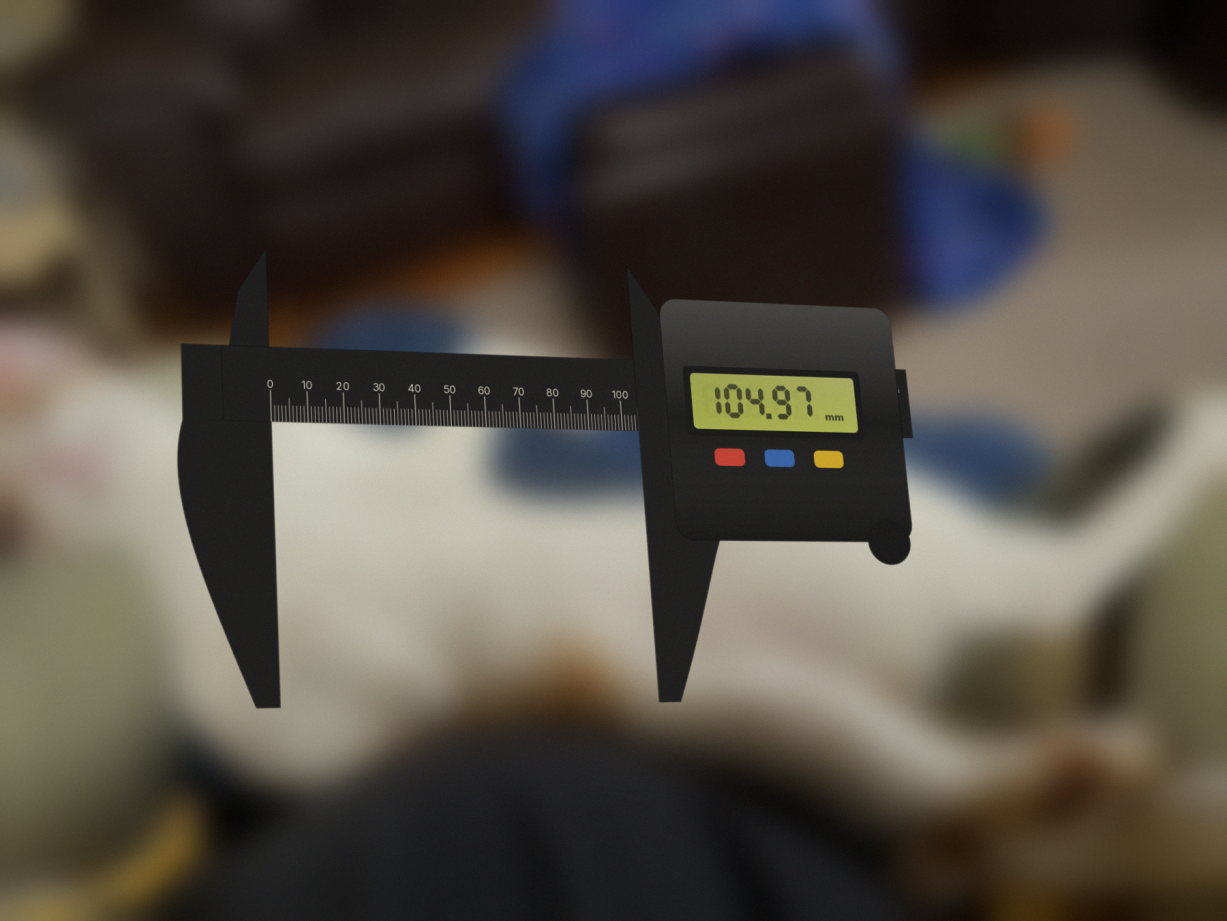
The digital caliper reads 104.97 mm
